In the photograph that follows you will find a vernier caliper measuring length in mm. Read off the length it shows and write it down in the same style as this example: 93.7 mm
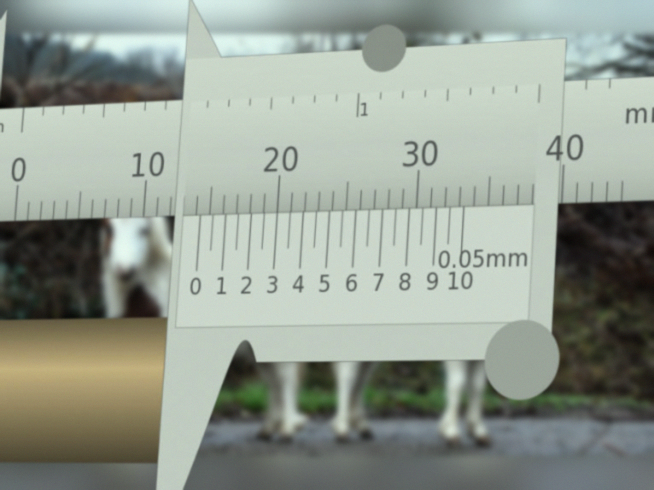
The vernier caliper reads 14.3 mm
